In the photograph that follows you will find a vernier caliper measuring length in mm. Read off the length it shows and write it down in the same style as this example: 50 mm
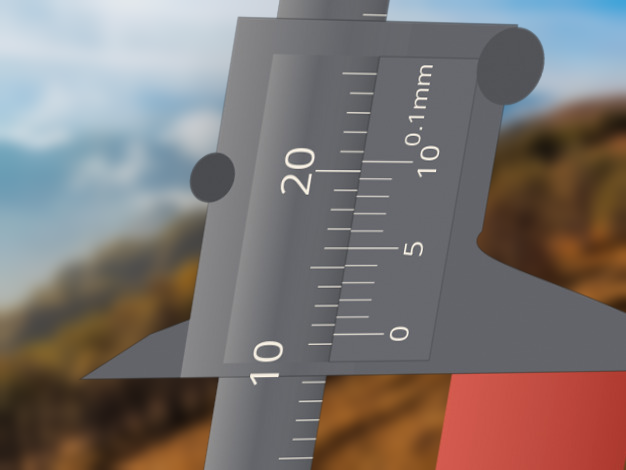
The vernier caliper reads 11.5 mm
